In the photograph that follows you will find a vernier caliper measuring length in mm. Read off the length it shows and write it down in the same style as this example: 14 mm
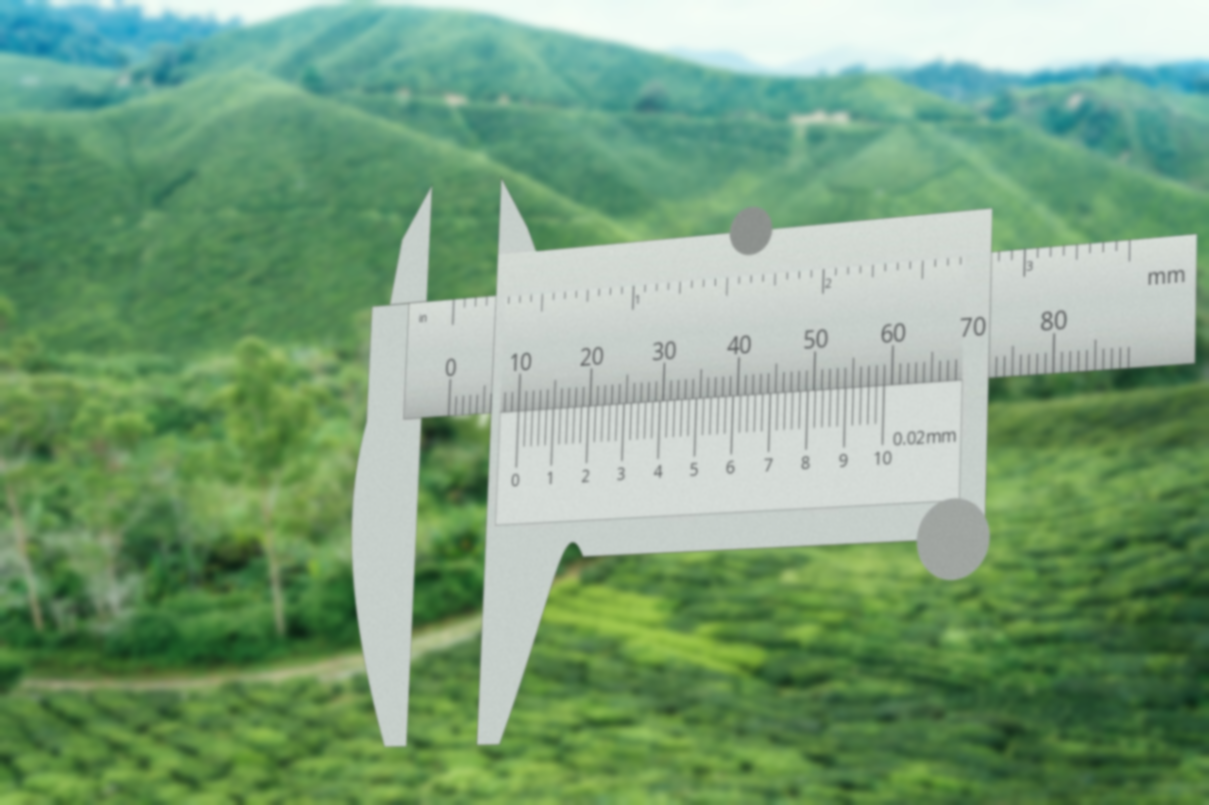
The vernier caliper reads 10.0 mm
